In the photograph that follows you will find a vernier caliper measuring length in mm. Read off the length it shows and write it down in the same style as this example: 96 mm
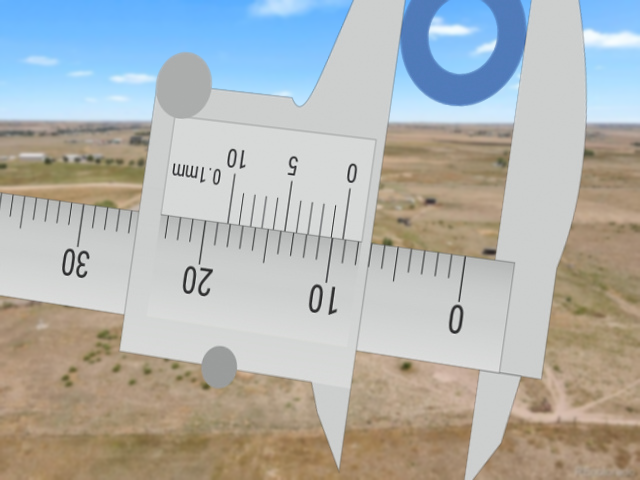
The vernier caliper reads 9.2 mm
